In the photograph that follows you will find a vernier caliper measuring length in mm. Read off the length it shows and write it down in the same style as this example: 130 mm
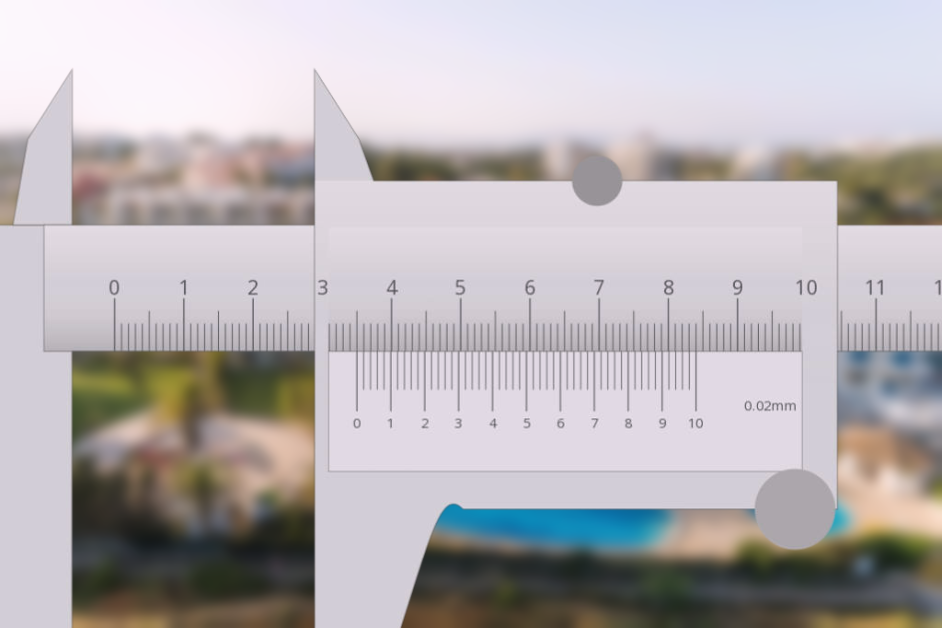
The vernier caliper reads 35.0 mm
